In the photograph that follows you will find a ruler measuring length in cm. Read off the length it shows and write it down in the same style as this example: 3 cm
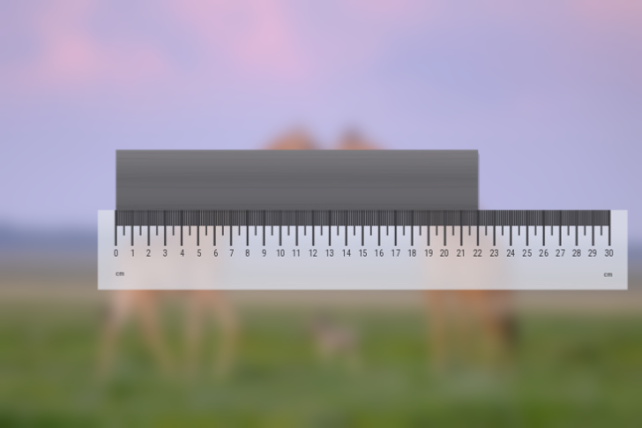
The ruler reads 22 cm
